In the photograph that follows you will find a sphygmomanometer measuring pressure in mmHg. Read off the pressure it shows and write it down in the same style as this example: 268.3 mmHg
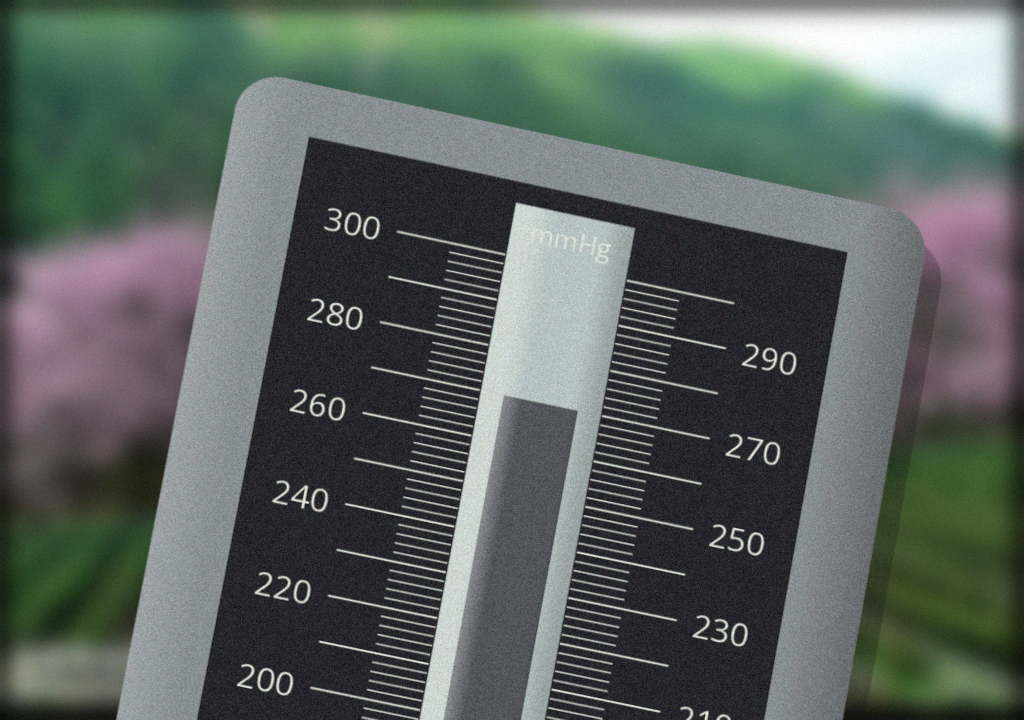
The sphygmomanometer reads 270 mmHg
